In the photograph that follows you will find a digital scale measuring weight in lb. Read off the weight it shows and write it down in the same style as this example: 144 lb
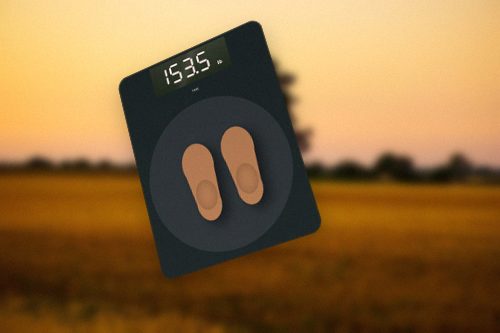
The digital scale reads 153.5 lb
